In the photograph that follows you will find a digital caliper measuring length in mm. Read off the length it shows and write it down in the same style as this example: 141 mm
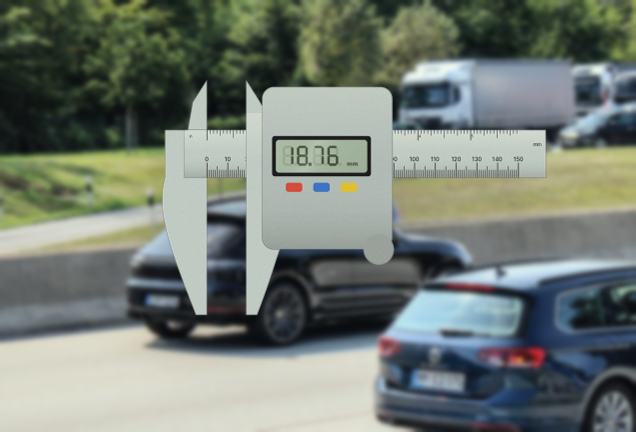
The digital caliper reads 18.76 mm
